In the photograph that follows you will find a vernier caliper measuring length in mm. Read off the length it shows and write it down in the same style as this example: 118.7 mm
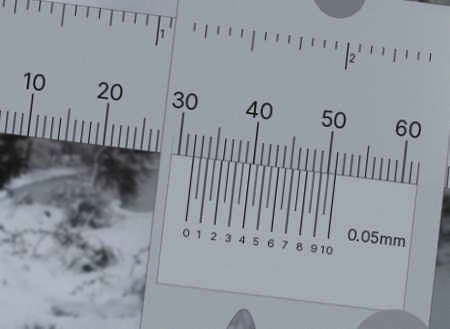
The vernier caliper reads 32.0 mm
